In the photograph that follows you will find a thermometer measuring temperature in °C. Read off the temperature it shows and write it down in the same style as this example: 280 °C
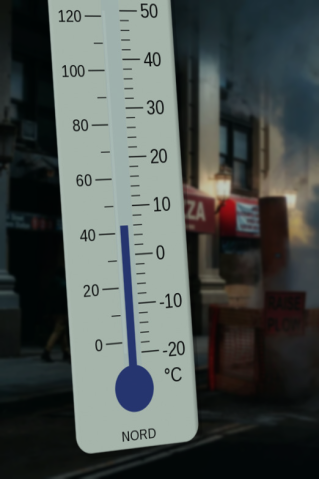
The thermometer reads 6 °C
